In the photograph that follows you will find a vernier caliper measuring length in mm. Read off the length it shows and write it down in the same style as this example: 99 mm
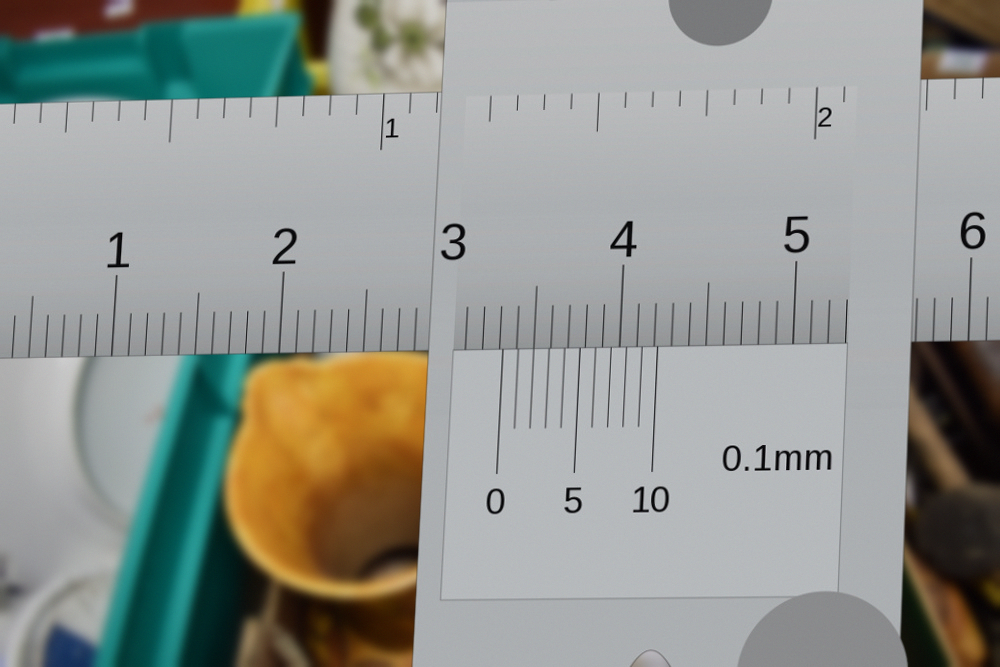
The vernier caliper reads 33.2 mm
